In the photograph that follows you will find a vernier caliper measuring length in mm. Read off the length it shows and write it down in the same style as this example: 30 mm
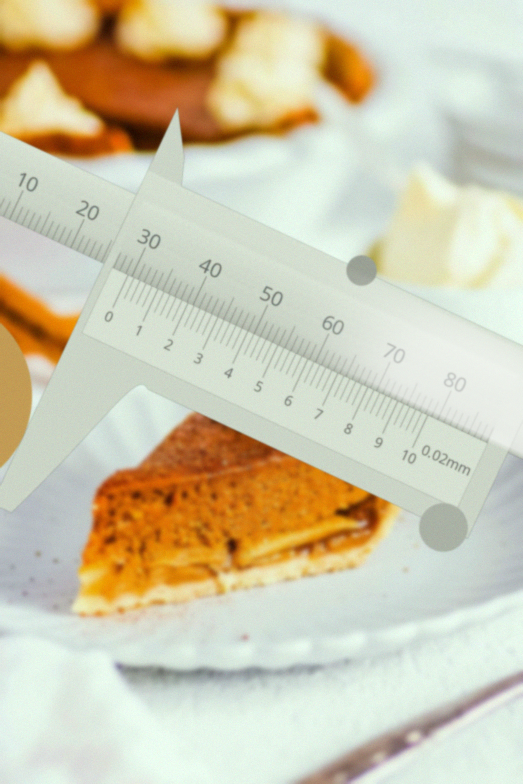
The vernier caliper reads 29.4 mm
